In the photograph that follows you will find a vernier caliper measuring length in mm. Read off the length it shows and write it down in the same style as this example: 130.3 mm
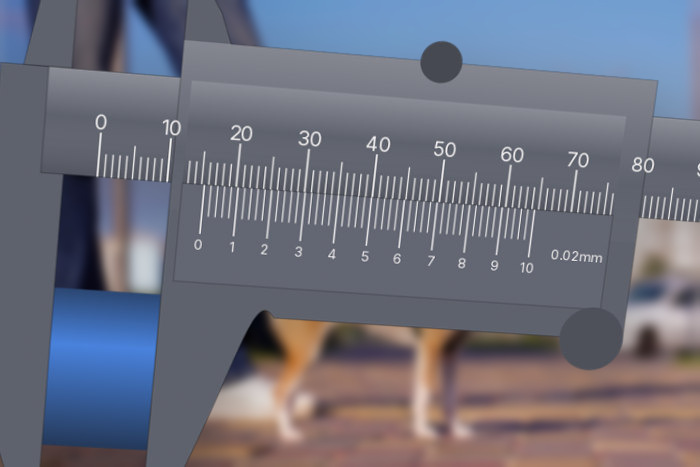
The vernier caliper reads 15.4 mm
